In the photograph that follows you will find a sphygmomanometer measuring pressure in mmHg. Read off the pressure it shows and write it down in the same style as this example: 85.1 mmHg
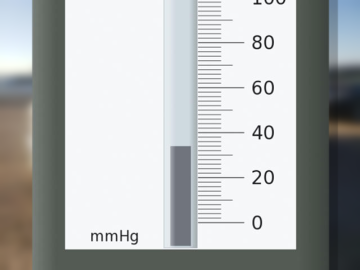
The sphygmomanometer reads 34 mmHg
